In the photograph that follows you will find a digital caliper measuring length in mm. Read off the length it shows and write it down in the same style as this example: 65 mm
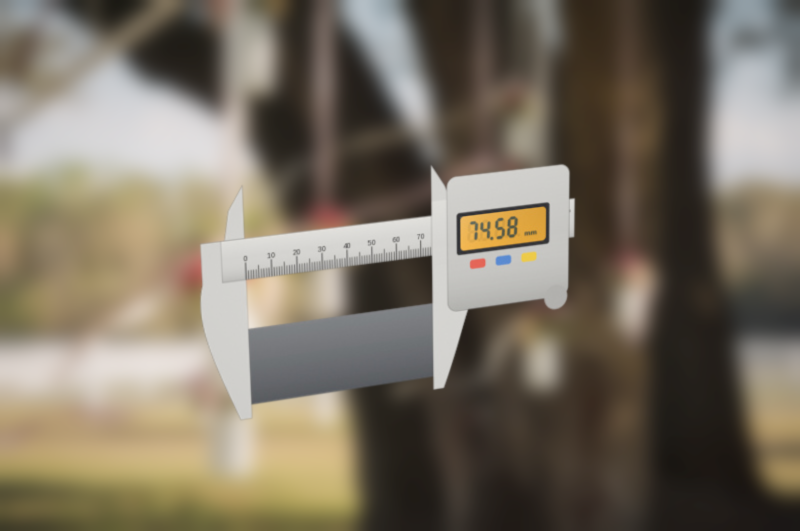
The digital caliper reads 74.58 mm
